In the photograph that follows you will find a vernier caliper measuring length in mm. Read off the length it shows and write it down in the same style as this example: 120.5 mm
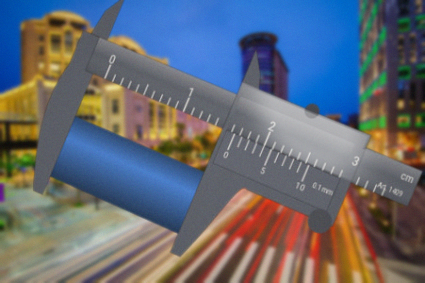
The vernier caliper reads 16.4 mm
